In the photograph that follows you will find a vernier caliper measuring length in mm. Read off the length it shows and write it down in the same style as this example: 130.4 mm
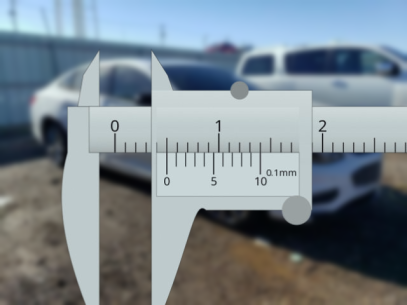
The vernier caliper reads 5.0 mm
